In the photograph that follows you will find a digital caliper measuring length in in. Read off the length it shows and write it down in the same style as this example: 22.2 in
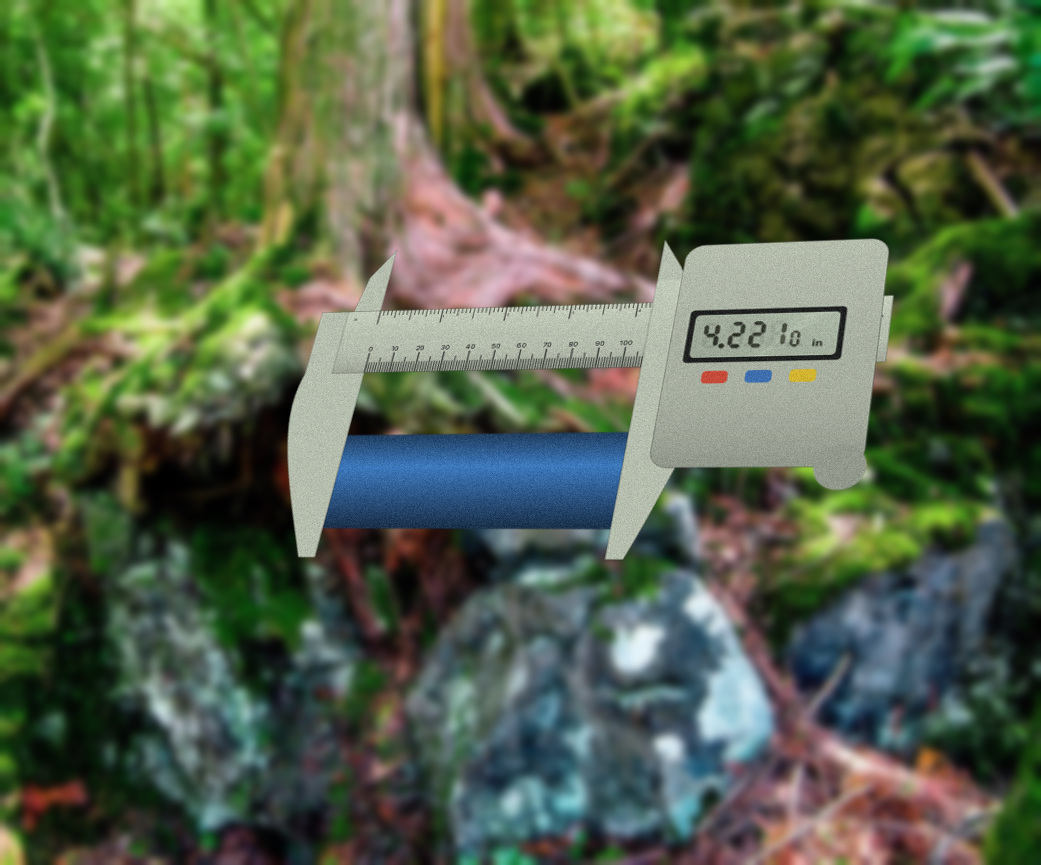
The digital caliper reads 4.2210 in
